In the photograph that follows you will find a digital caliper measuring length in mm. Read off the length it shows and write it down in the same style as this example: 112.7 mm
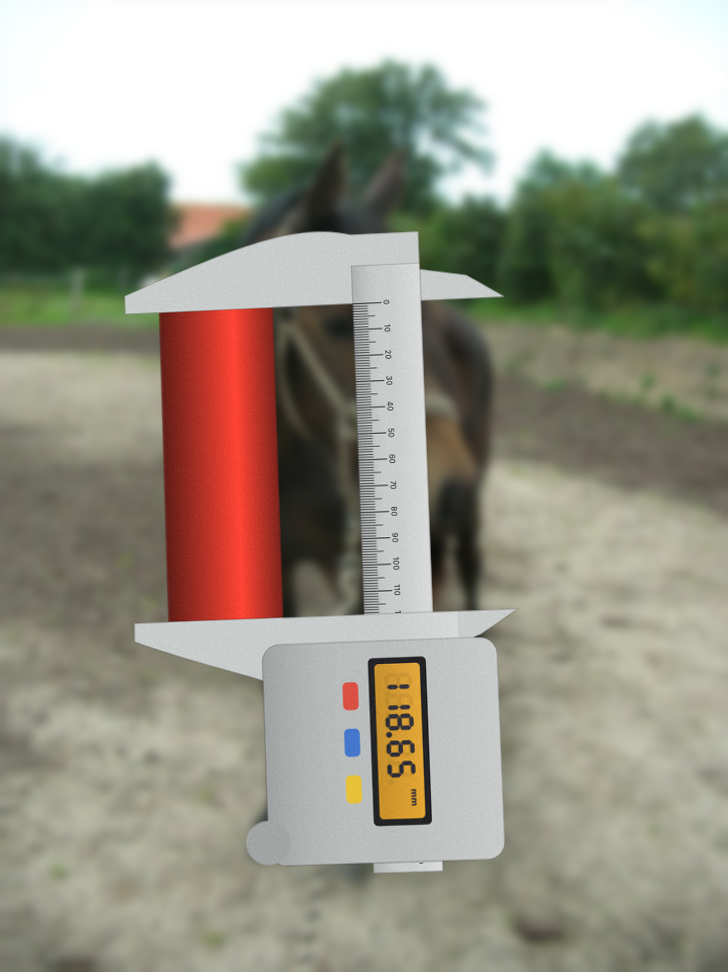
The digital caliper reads 118.65 mm
